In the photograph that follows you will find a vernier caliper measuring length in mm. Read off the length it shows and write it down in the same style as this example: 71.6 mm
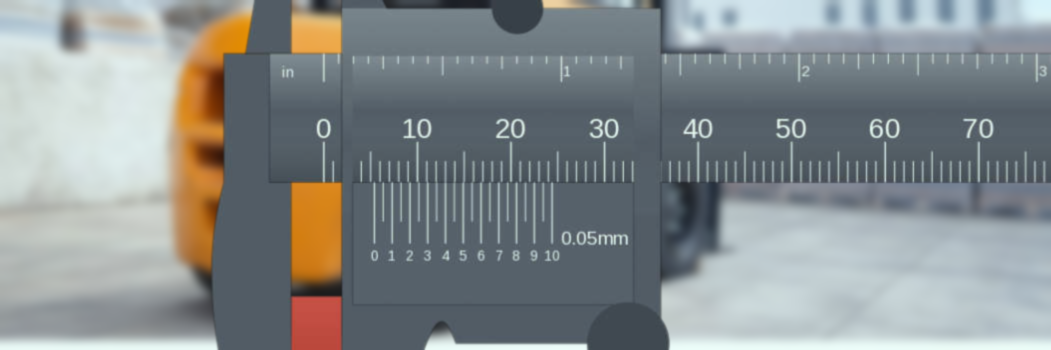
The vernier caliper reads 5.4 mm
